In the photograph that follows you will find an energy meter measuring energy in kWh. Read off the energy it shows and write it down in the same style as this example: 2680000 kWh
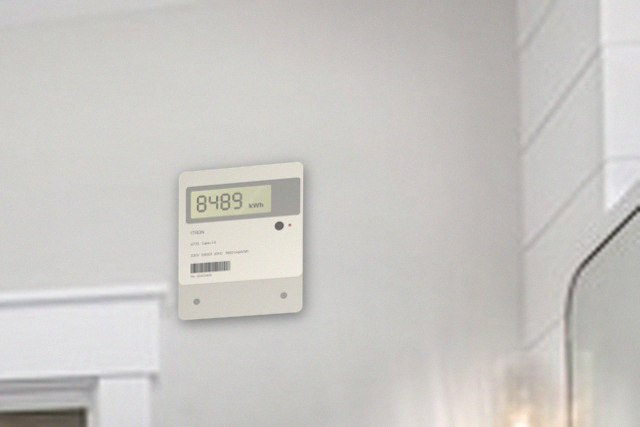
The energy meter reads 8489 kWh
